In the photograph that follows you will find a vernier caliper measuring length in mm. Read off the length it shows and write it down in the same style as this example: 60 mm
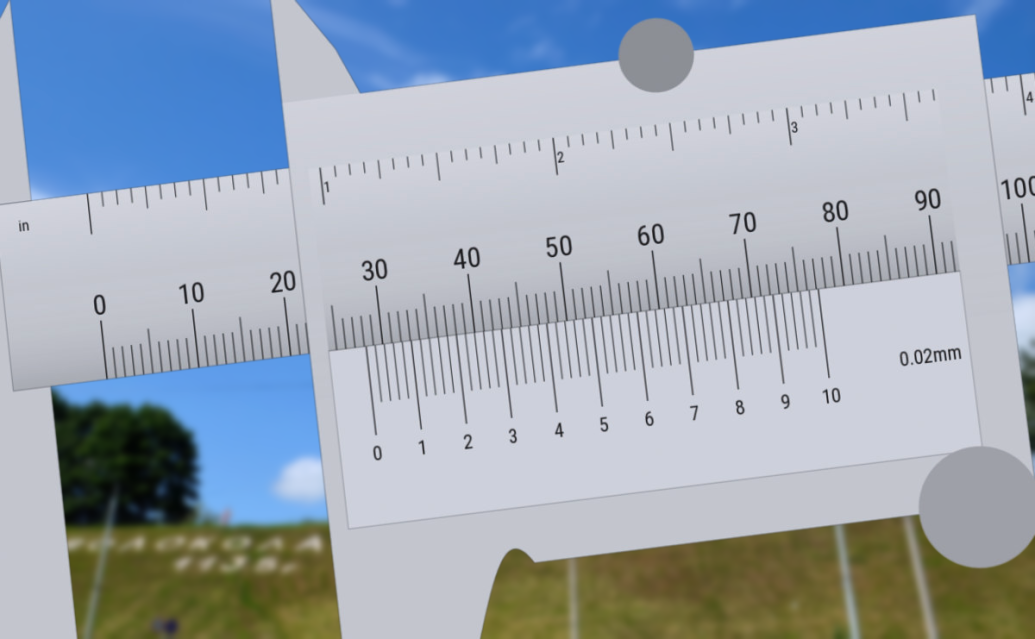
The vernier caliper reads 28.2 mm
